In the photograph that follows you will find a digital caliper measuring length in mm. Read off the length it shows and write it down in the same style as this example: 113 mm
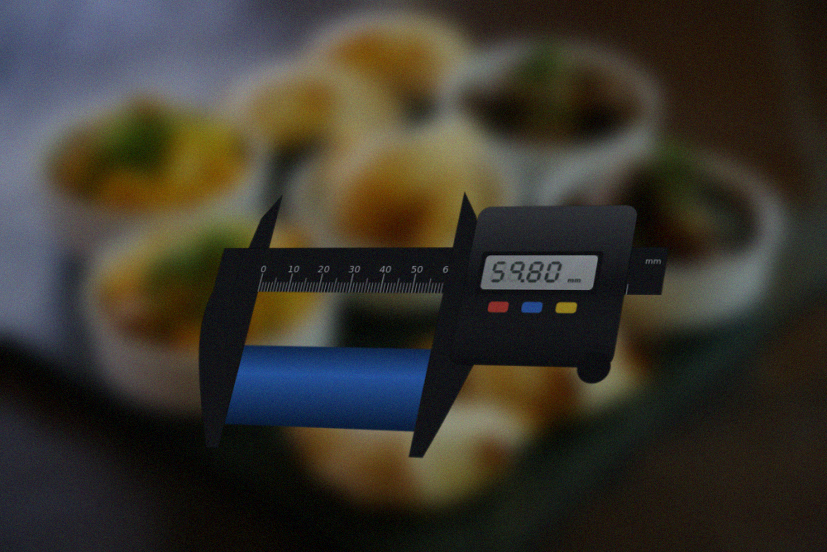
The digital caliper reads 59.80 mm
